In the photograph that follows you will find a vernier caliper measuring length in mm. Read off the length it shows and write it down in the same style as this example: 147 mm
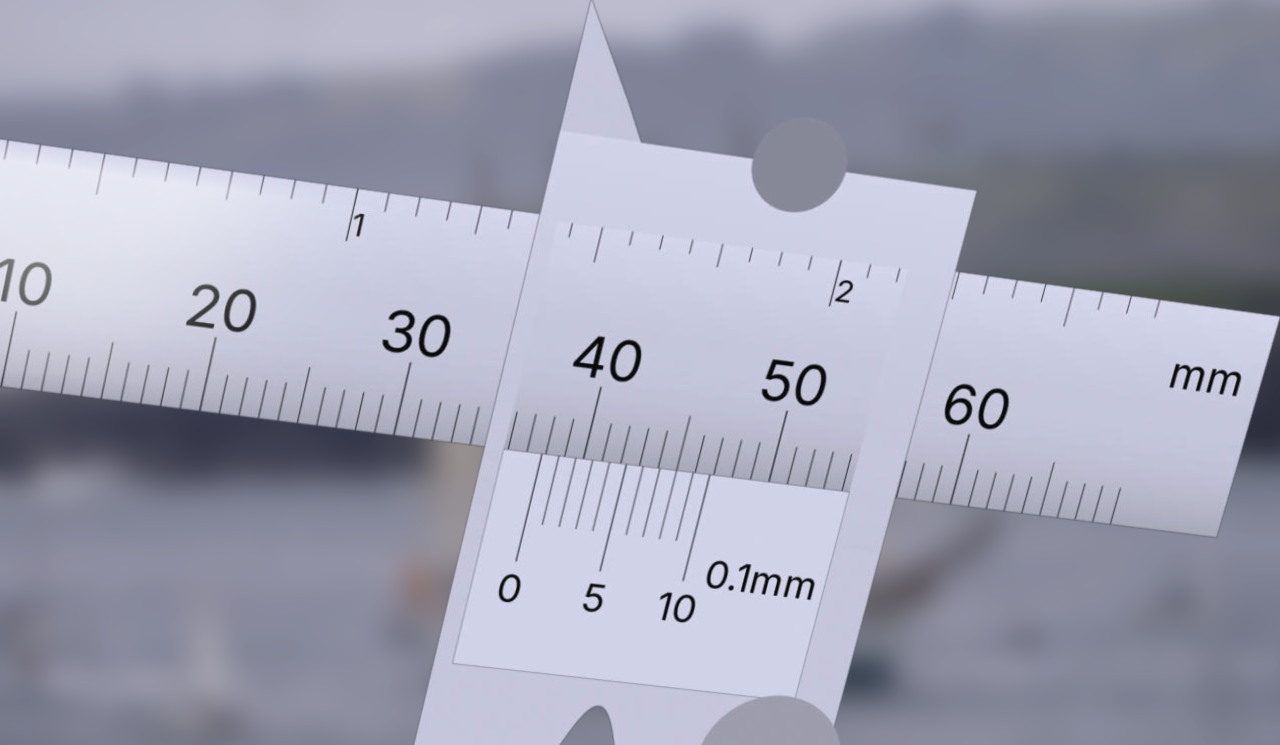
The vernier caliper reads 37.8 mm
